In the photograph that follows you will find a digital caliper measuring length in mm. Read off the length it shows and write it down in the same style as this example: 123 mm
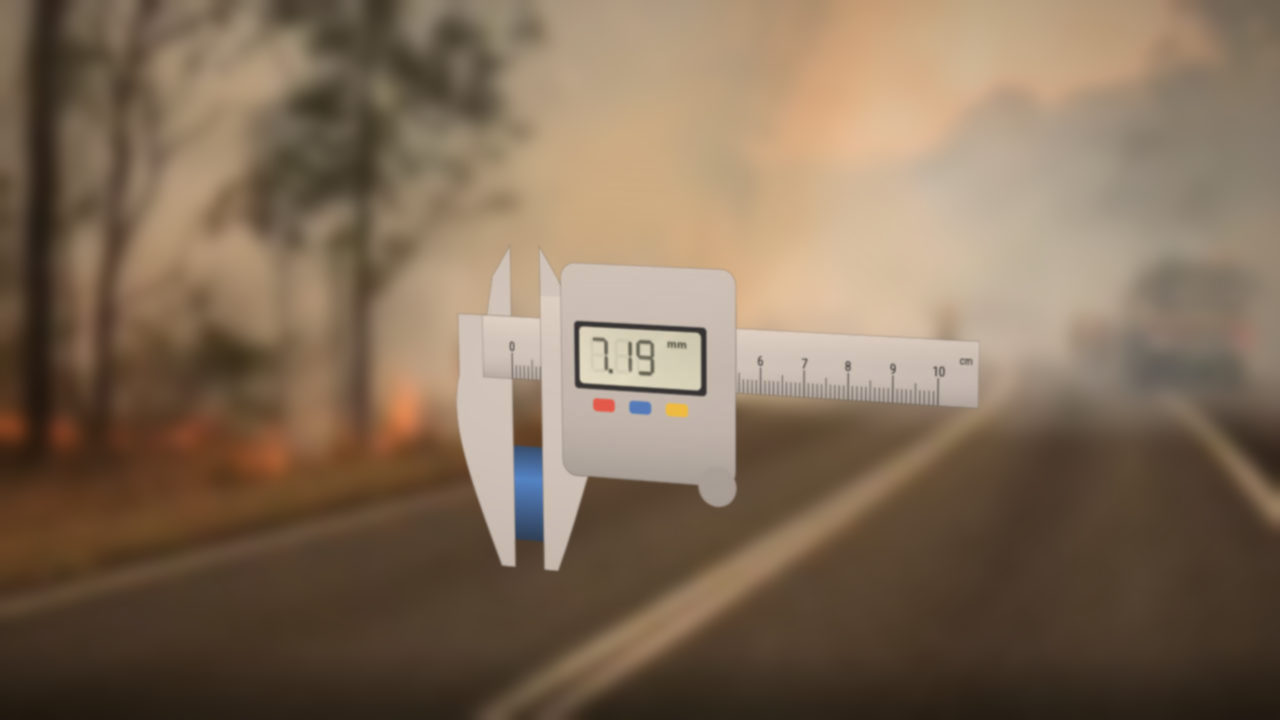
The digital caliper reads 7.19 mm
